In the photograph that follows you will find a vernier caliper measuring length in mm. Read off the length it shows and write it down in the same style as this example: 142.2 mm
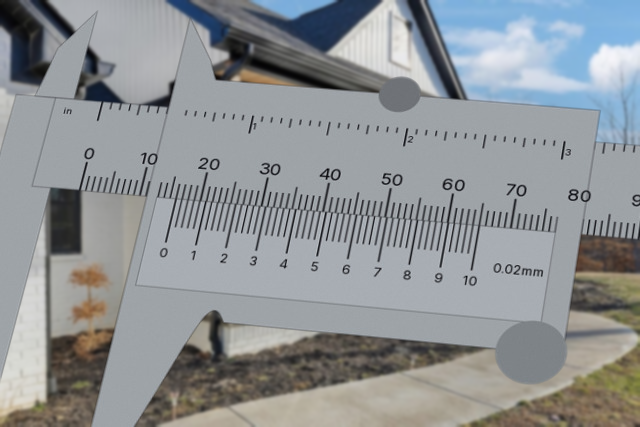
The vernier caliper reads 16.0 mm
